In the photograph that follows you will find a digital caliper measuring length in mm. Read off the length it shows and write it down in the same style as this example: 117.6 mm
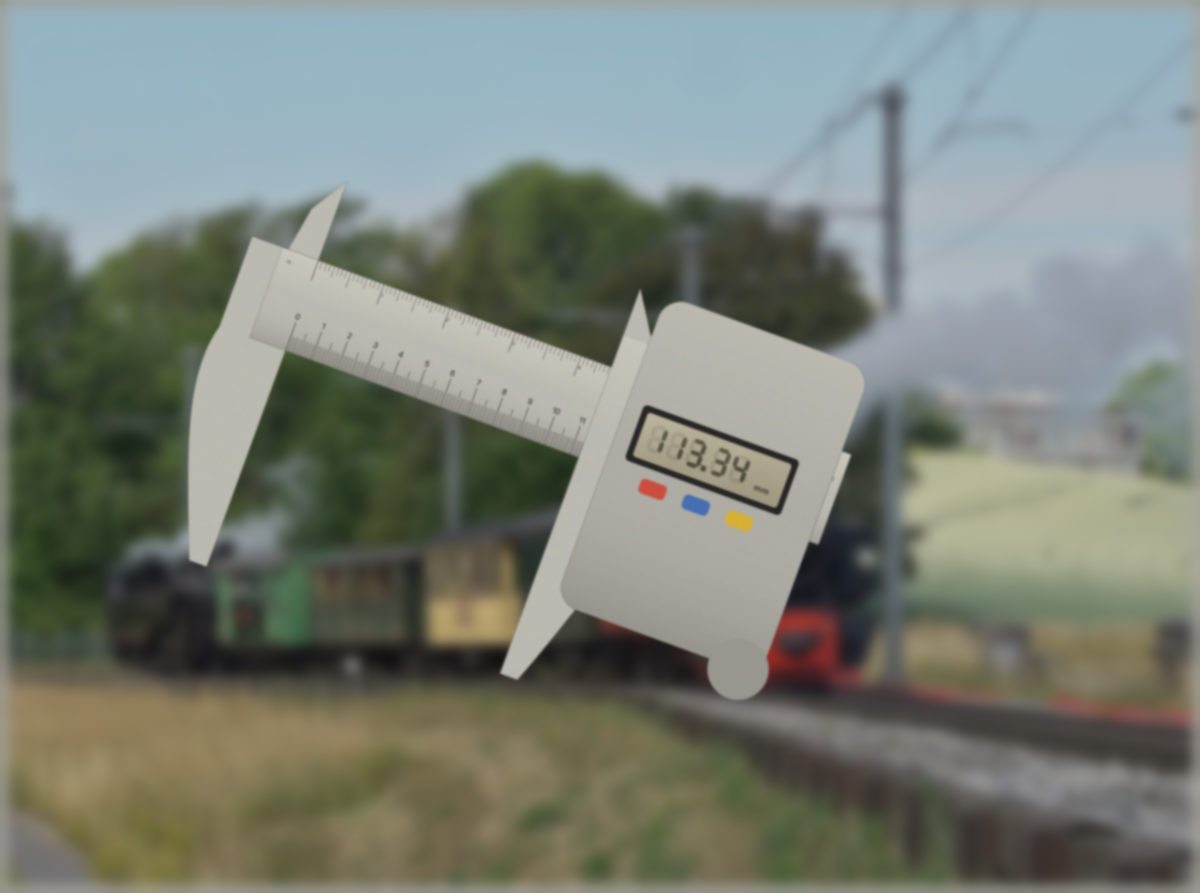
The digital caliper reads 113.34 mm
